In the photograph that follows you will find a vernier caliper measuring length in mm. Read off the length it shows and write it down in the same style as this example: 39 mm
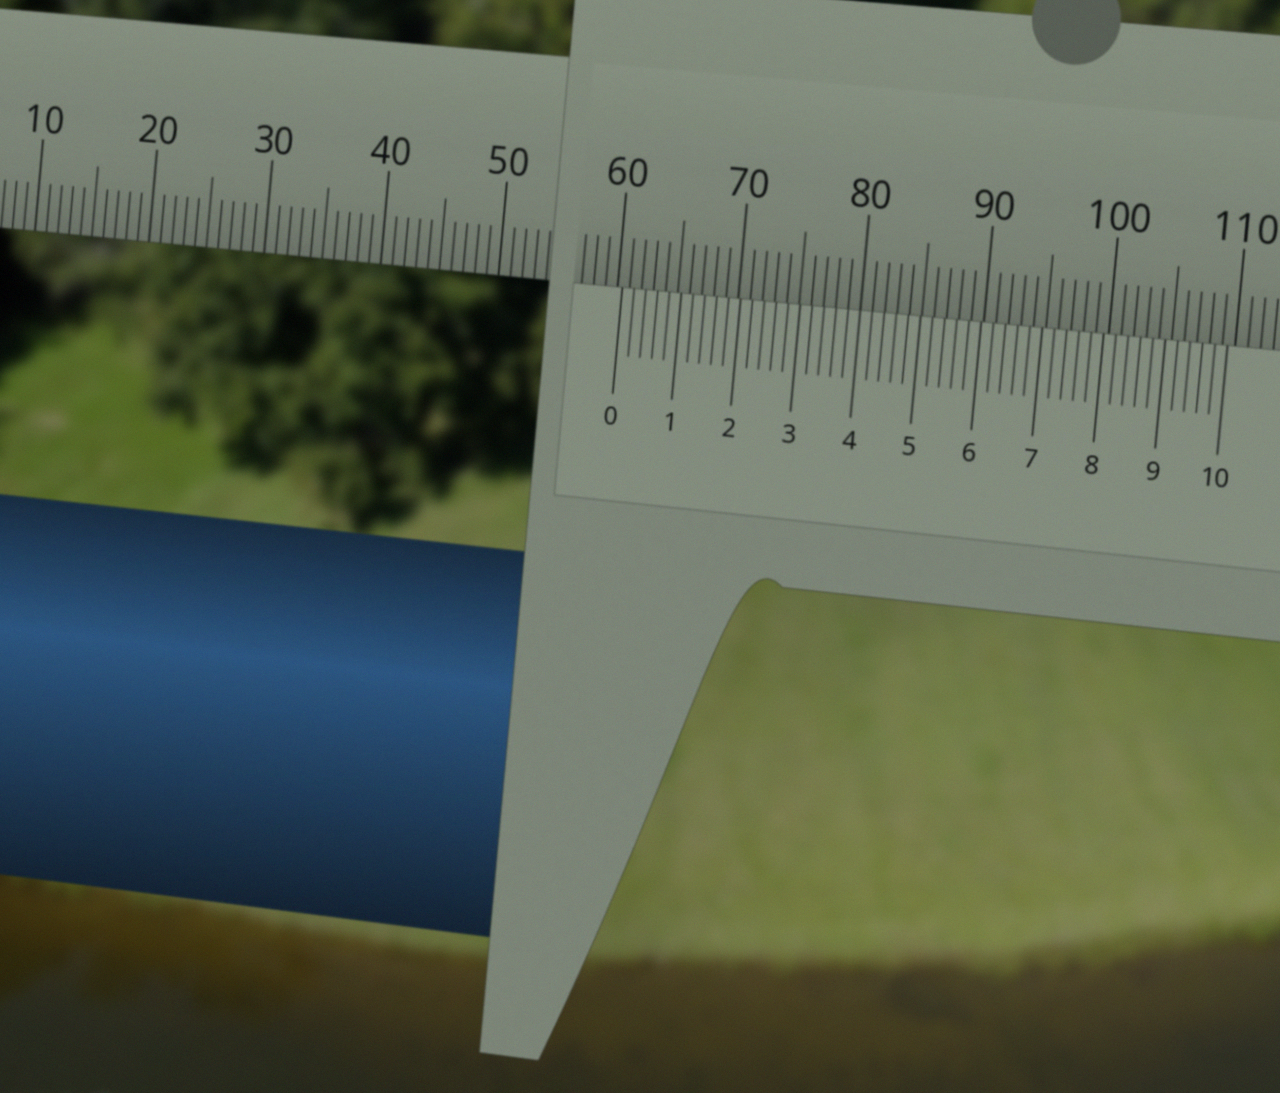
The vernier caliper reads 60.4 mm
